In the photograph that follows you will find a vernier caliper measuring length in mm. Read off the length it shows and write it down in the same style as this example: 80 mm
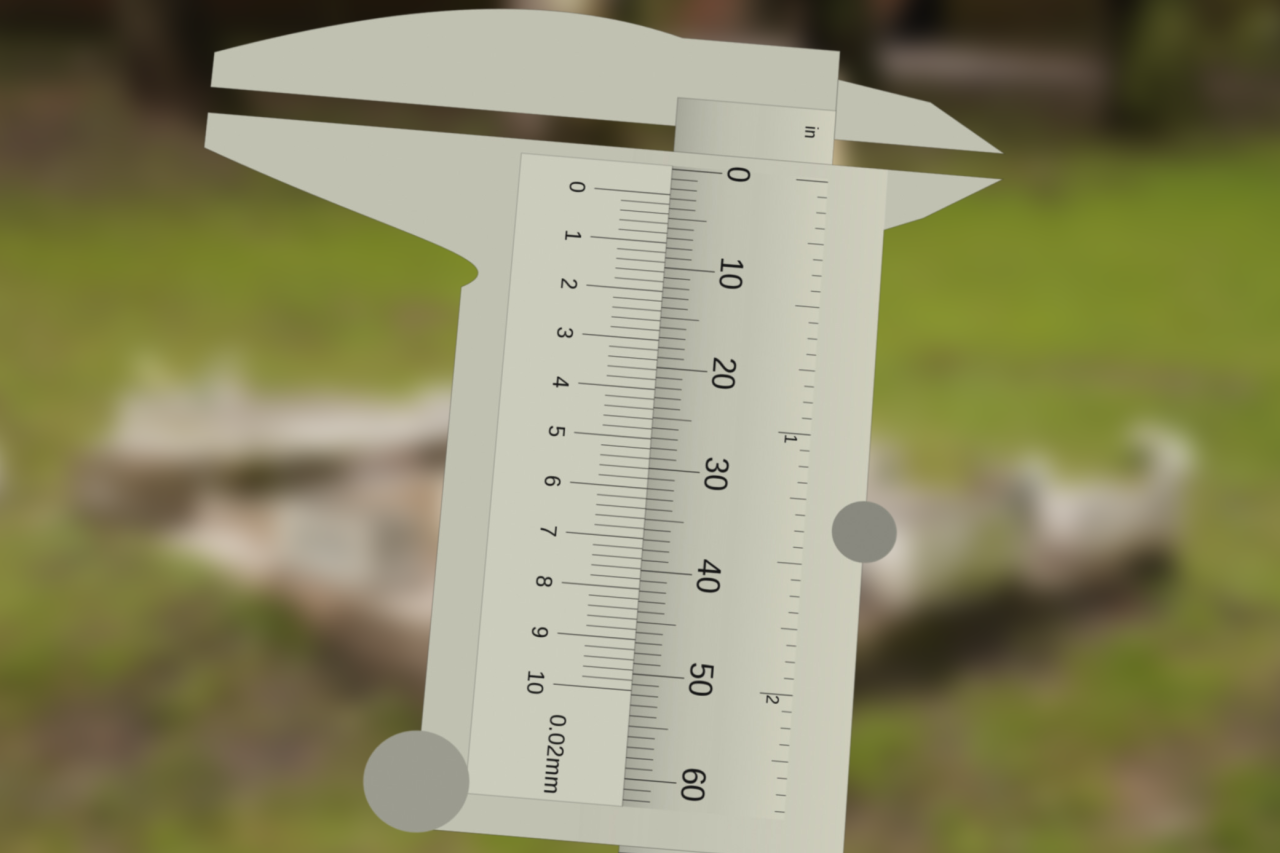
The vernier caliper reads 2.6 mm
